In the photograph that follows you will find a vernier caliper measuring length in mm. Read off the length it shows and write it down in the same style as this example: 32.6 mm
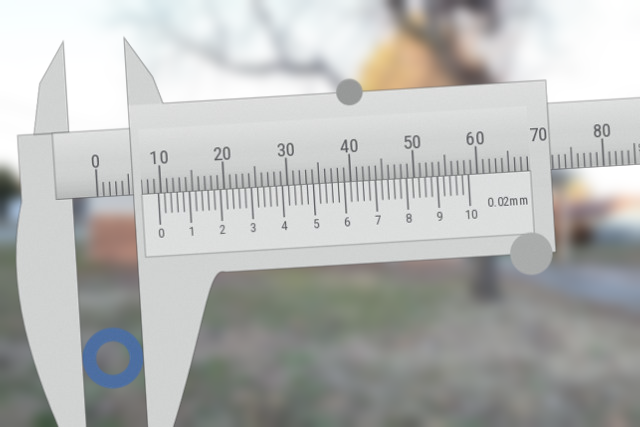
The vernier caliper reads 9.6 mm
